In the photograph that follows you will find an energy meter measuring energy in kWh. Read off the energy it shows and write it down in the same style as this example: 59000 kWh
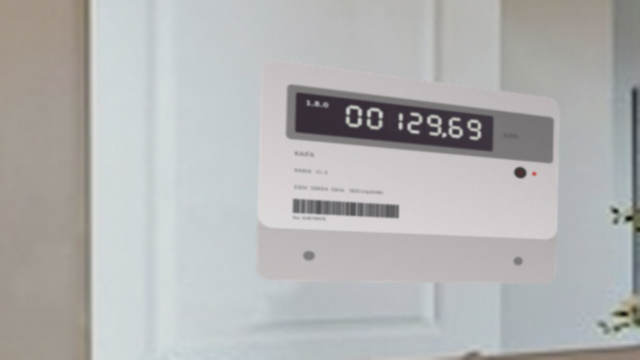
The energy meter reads 129.69 kWh
